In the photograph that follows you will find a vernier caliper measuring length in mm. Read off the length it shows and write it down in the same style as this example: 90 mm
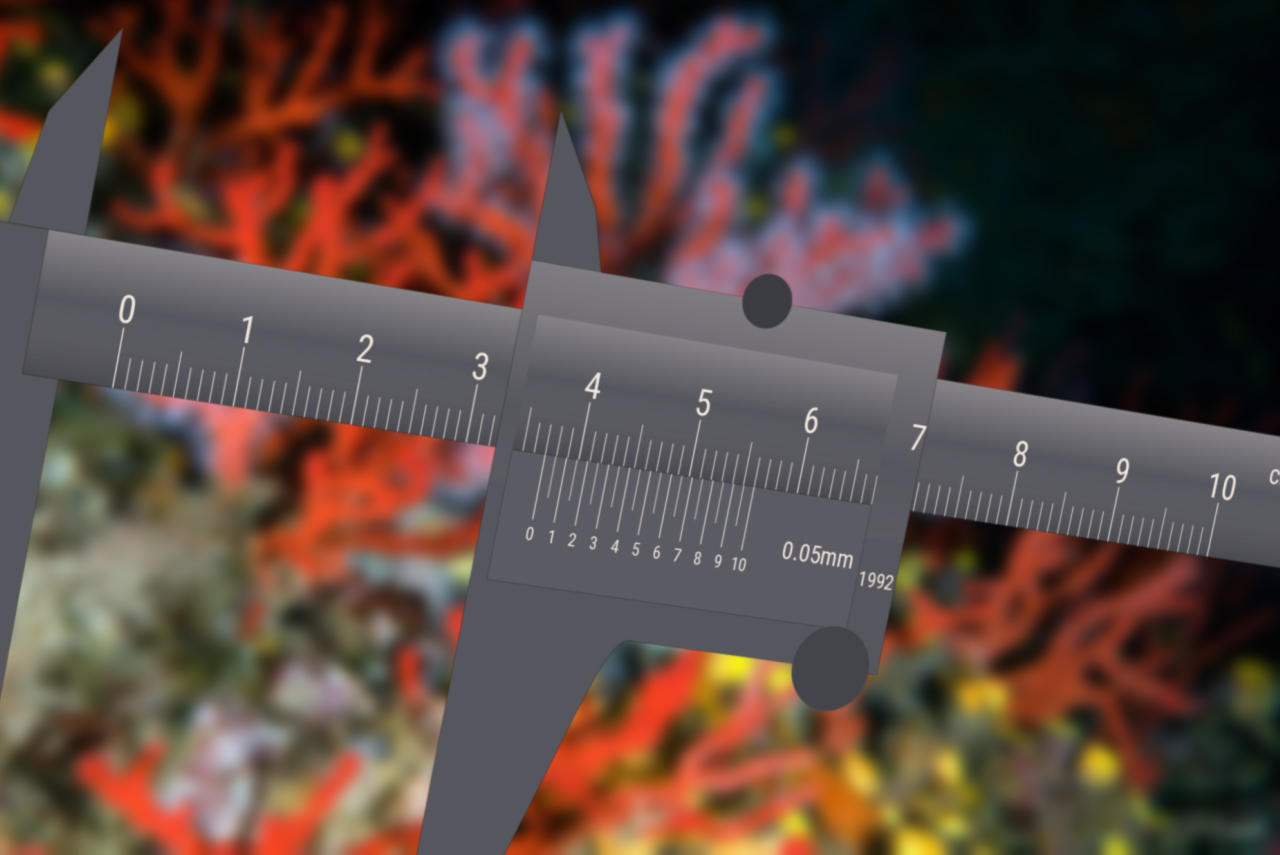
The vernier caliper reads 37.0 mm
